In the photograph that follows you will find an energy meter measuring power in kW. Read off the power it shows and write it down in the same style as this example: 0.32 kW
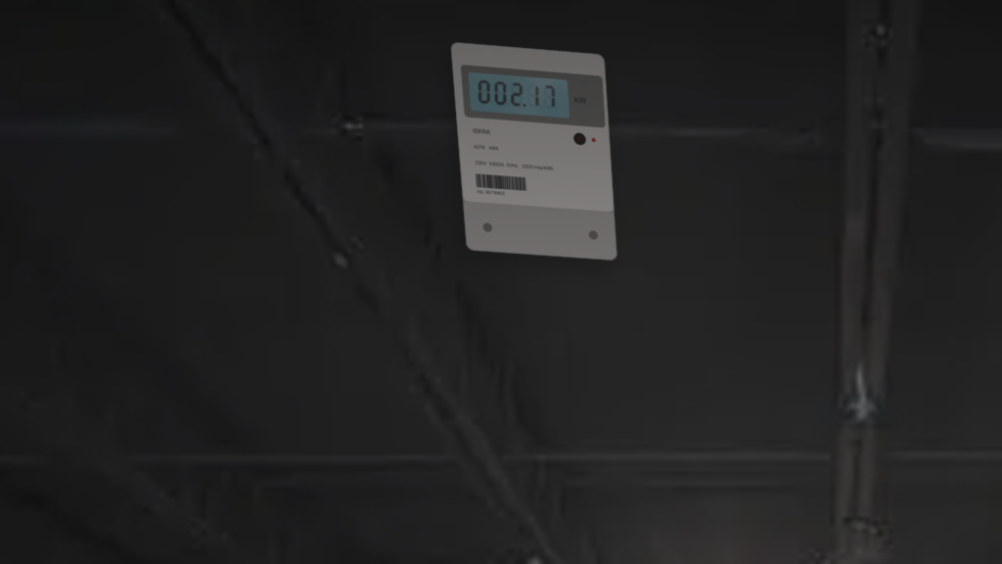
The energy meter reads 2.17 kW
